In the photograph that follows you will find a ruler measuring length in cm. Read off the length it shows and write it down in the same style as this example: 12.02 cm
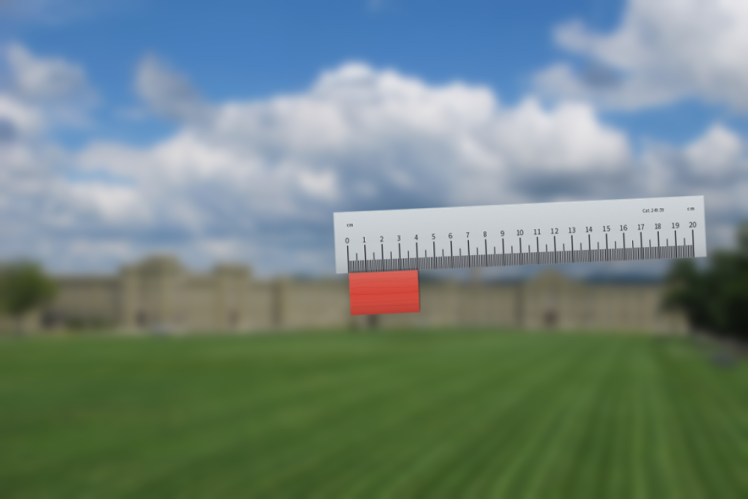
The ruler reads 4 cm
